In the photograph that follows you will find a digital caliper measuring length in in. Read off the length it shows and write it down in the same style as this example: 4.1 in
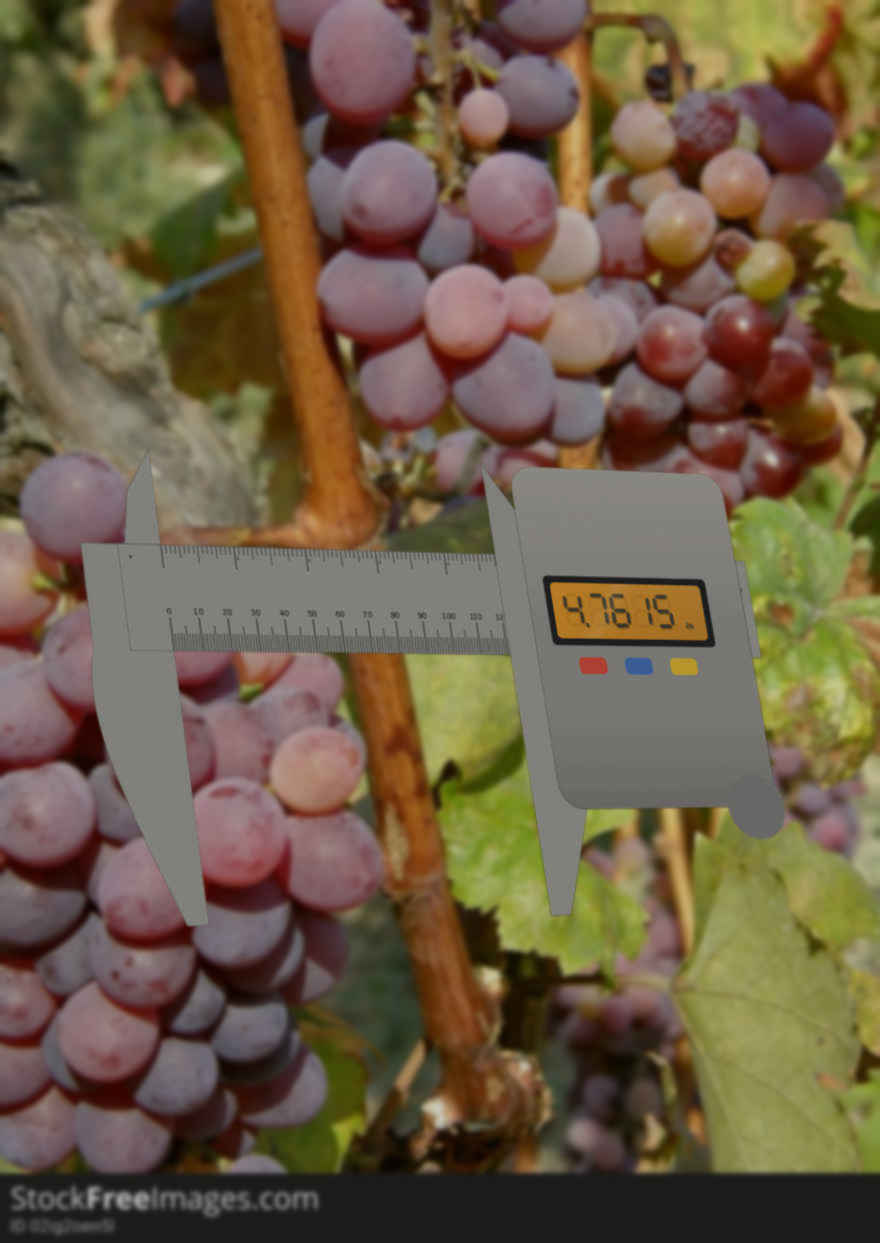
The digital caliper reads 4.7615 in
